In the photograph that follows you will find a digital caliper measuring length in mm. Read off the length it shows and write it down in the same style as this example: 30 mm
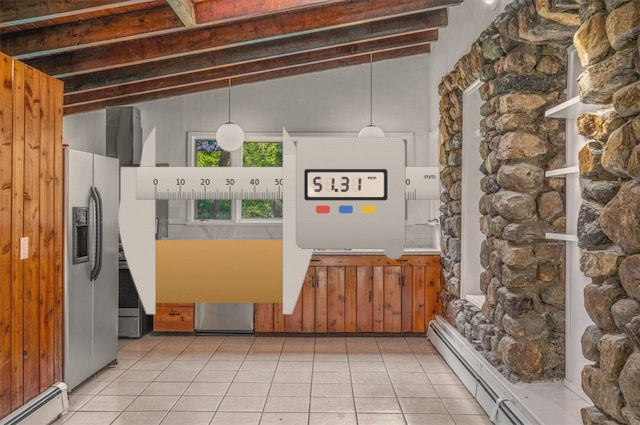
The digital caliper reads 51.31 mm
